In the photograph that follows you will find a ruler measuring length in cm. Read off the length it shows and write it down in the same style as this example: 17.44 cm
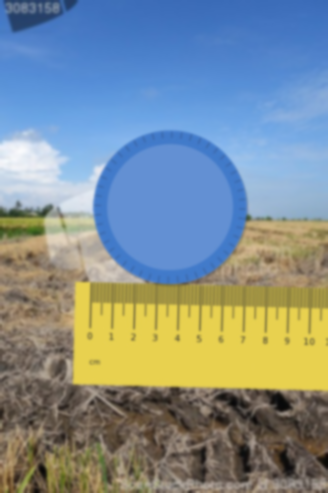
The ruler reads 7 cm
